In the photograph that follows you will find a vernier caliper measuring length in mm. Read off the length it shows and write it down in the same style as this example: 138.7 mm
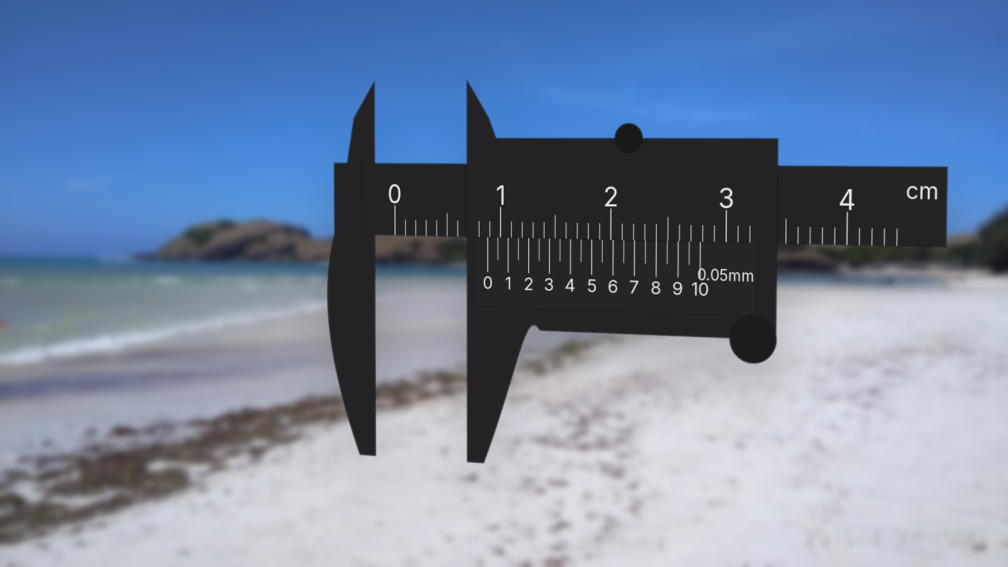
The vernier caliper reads 8.8 mm
